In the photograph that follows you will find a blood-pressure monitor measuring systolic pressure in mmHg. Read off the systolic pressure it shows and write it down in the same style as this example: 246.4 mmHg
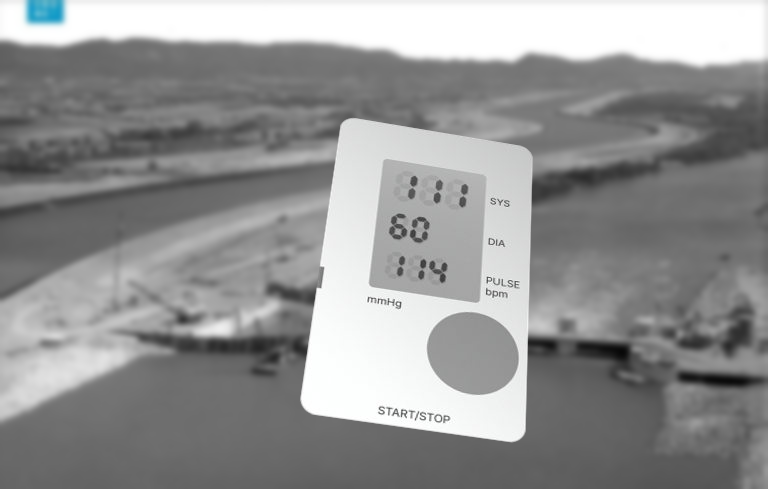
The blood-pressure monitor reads 111 mmHg
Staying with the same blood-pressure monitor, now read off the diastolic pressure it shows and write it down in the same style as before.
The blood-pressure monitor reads 60 mmHg
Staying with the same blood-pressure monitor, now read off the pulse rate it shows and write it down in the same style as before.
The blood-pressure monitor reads 114 bpm
